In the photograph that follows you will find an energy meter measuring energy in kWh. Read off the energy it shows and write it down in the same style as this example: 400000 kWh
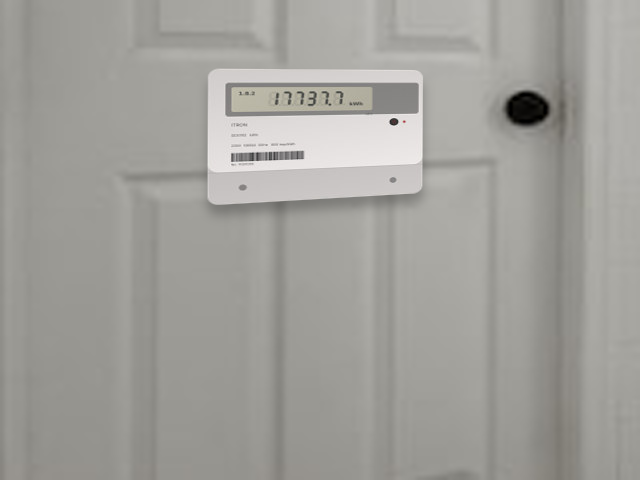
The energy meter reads 17737.7 kWh
